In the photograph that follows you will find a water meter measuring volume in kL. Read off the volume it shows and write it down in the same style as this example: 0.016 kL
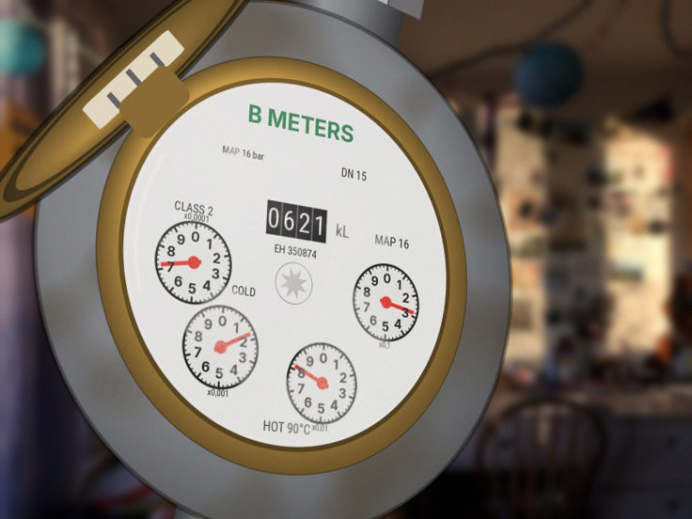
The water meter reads 621.2817 kL
